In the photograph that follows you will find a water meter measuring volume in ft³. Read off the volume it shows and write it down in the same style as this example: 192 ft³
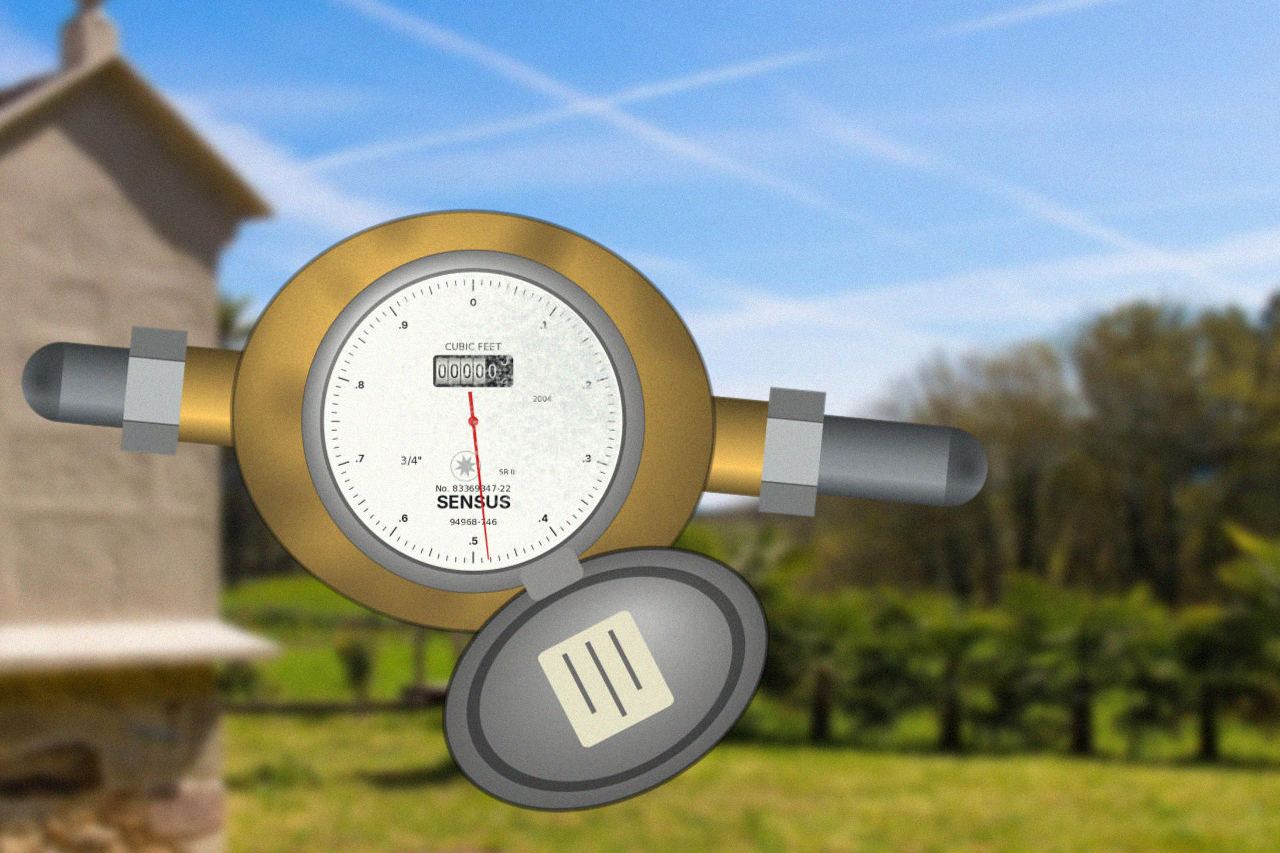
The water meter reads 5.48 ft³
